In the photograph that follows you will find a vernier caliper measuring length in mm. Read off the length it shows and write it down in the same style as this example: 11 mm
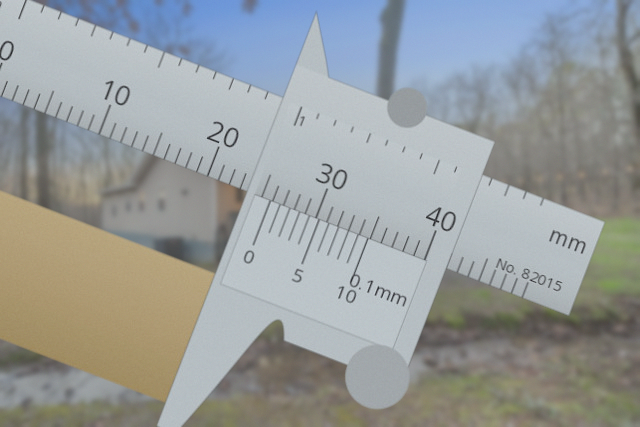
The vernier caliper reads 25.8 mm
